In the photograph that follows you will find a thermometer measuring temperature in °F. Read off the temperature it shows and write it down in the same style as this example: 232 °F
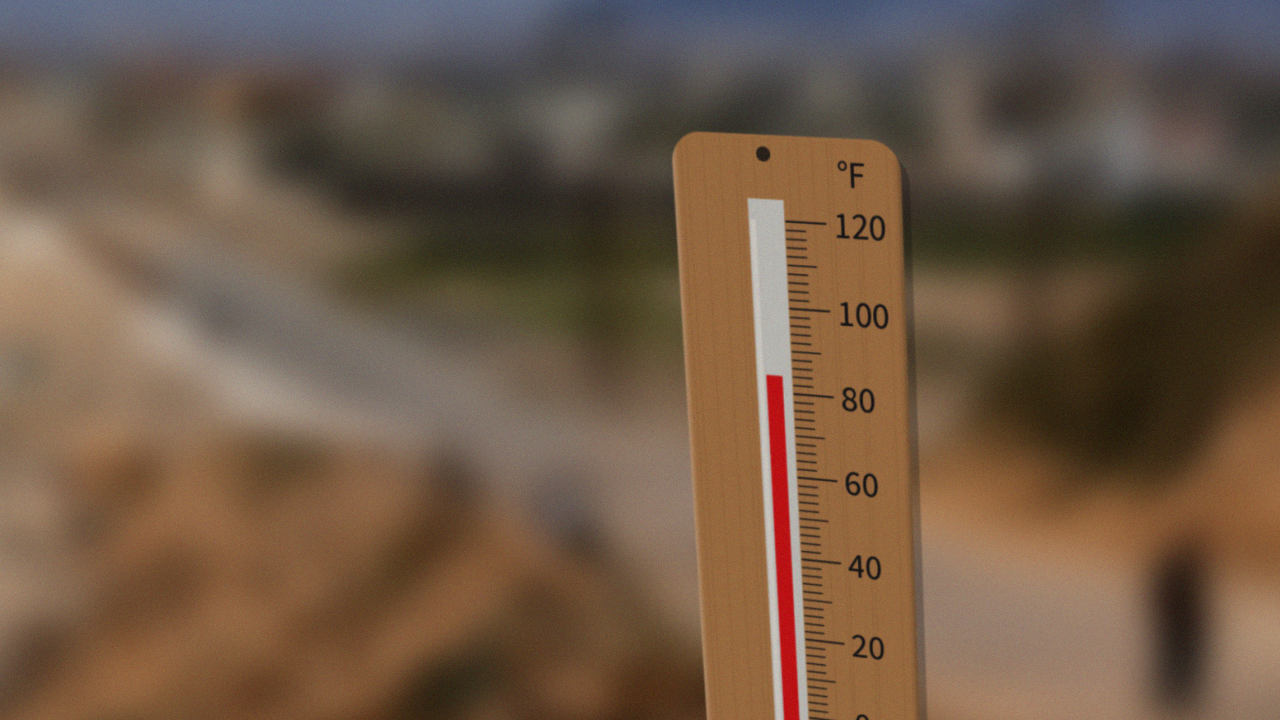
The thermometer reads 84 °F
